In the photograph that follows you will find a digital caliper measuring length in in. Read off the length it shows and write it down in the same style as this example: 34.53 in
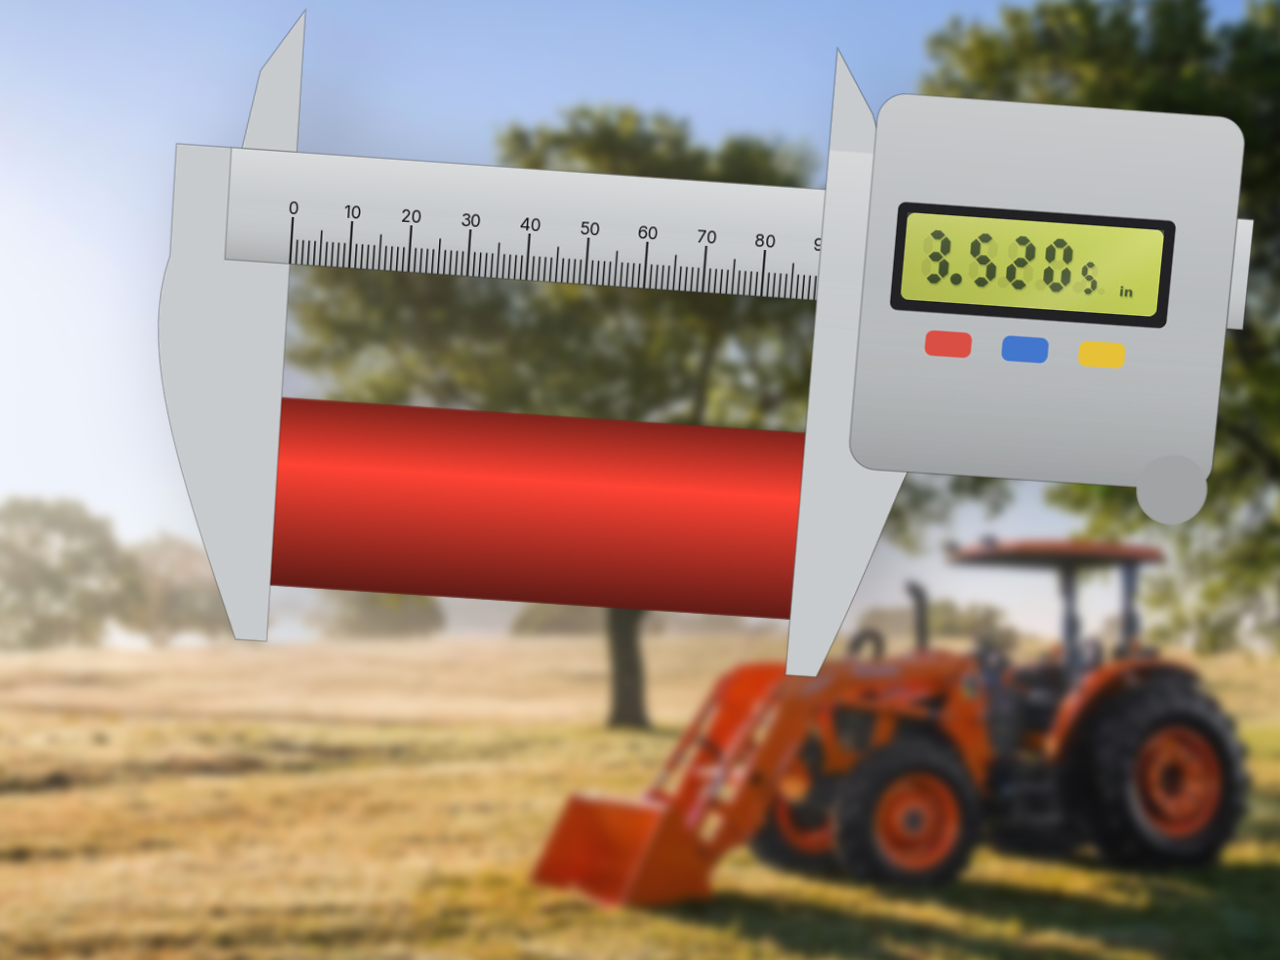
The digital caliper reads 3.5205 in
